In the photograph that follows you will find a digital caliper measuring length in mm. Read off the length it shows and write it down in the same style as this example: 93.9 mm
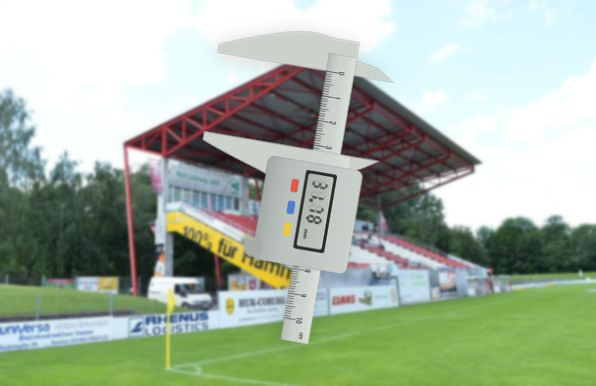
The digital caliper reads 31.78 mm
